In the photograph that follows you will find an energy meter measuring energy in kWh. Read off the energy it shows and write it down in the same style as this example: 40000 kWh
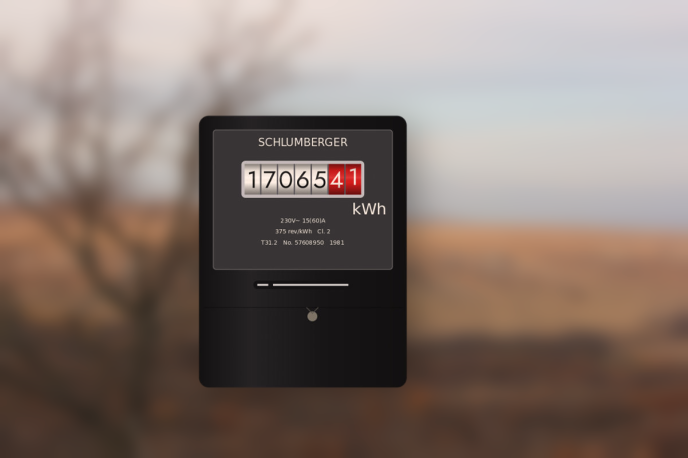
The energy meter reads 17065.41 kWh
